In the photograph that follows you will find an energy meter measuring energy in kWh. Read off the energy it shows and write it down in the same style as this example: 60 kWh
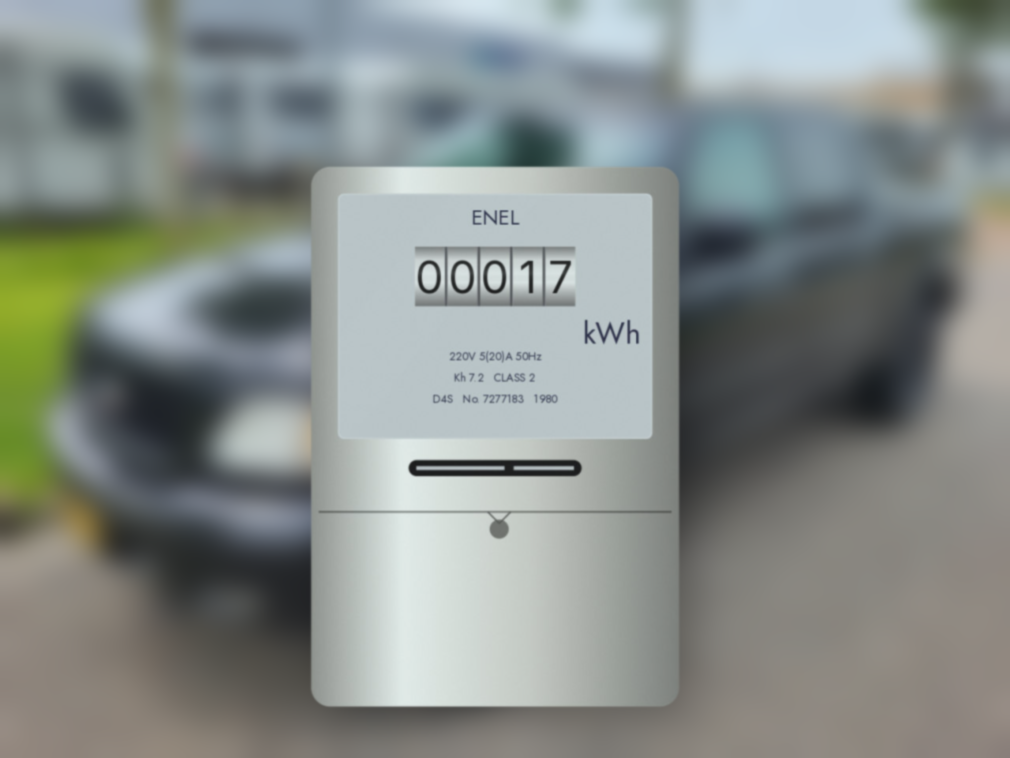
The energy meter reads 17 kWh
